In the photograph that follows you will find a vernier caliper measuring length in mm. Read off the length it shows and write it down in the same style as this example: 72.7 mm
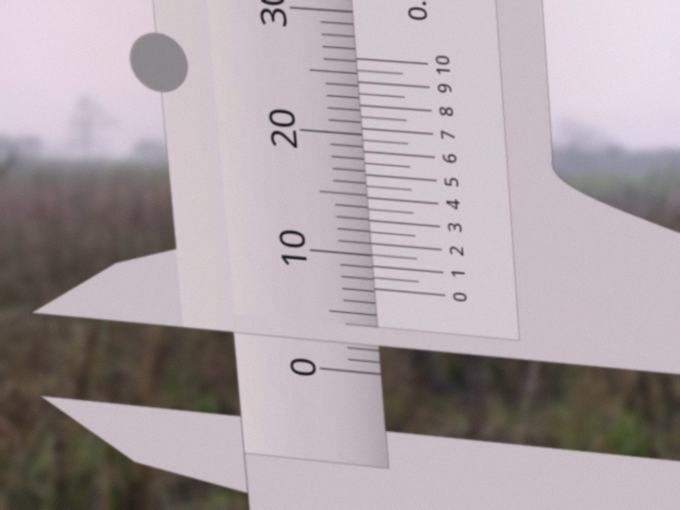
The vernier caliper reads 7.2 mm
